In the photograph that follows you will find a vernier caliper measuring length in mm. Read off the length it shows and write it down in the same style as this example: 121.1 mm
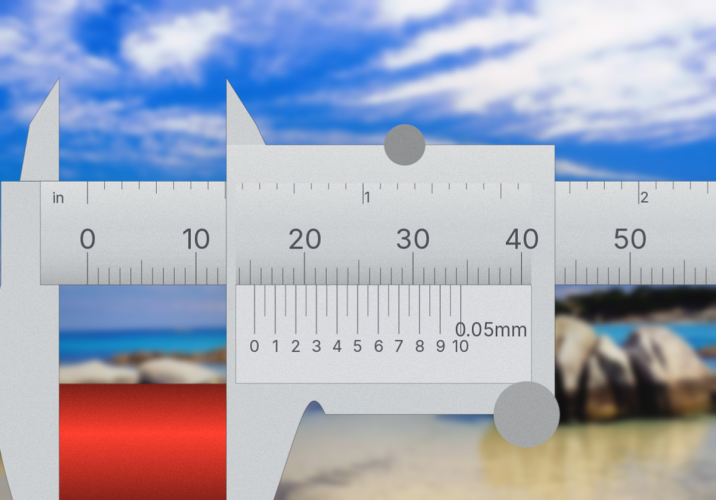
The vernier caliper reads 15.4 mm
